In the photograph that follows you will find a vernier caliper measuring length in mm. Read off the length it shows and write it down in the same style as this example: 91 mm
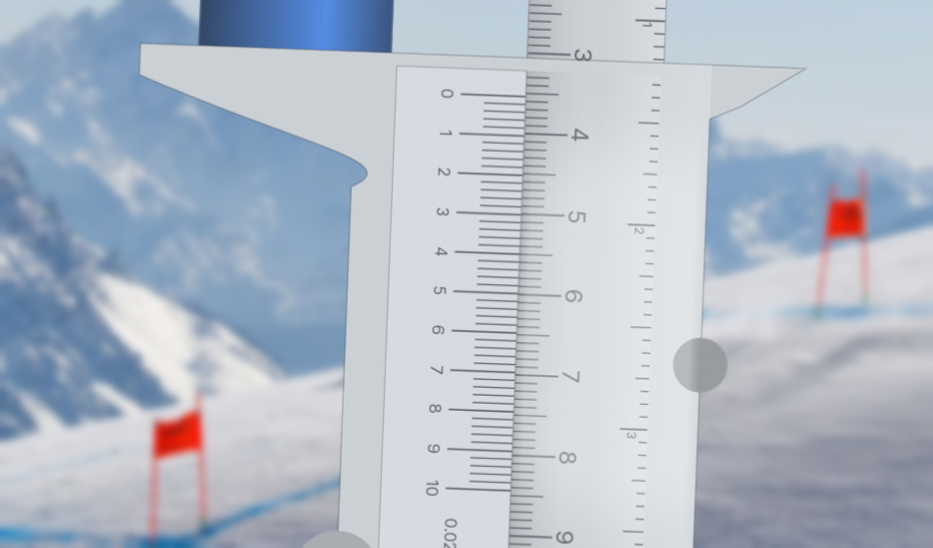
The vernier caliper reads 35.4 mm
